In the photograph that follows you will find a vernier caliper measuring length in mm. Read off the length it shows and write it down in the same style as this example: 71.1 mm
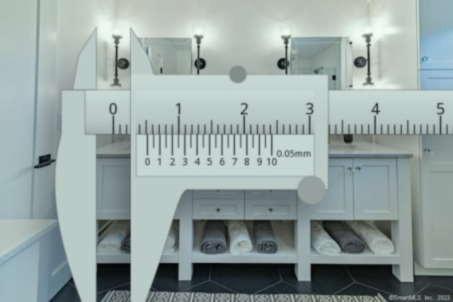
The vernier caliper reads 5.2 mm
